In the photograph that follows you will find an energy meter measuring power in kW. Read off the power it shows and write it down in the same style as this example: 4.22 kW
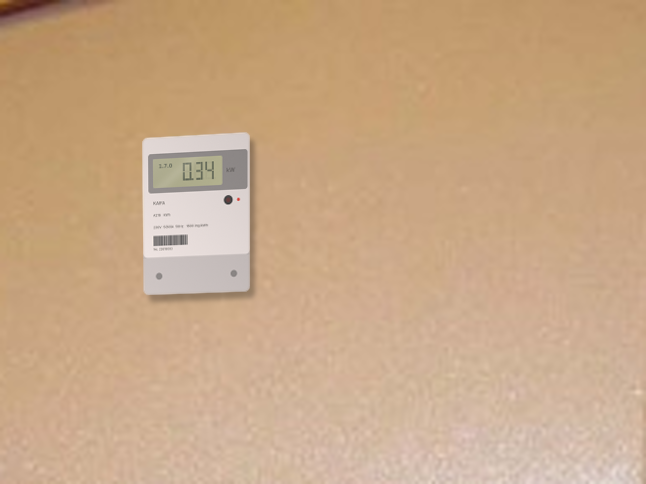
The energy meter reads 0.34 kW
